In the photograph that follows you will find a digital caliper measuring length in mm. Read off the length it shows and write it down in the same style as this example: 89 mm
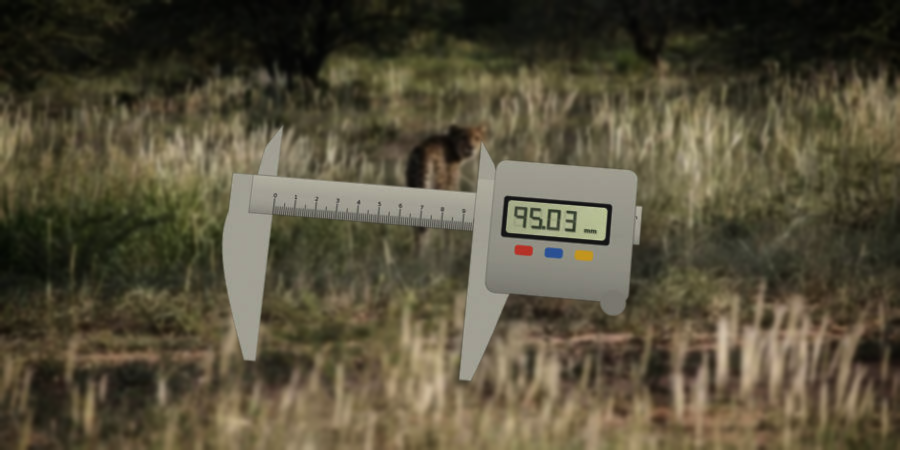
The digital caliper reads 95.03 mm
